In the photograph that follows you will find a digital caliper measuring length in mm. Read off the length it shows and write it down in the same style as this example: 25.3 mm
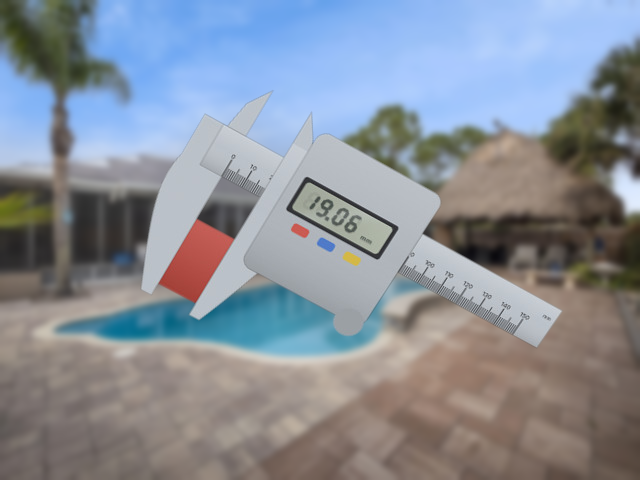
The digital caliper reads 19.06 mm
